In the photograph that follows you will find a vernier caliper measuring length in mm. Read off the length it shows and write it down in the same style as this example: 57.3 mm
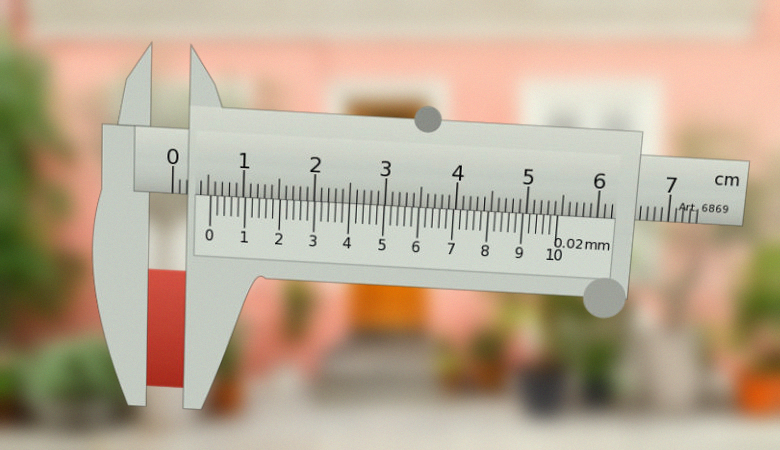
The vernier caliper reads 5.4 mm
